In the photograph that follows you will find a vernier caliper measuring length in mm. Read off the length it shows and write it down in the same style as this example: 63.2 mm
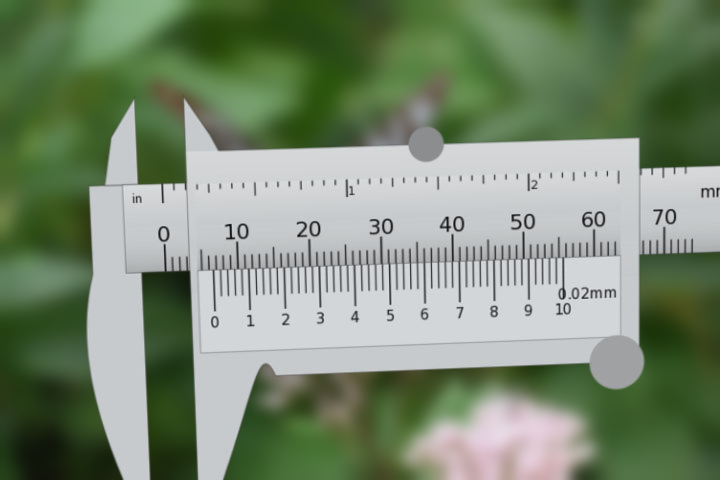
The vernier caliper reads 6.6 mm
